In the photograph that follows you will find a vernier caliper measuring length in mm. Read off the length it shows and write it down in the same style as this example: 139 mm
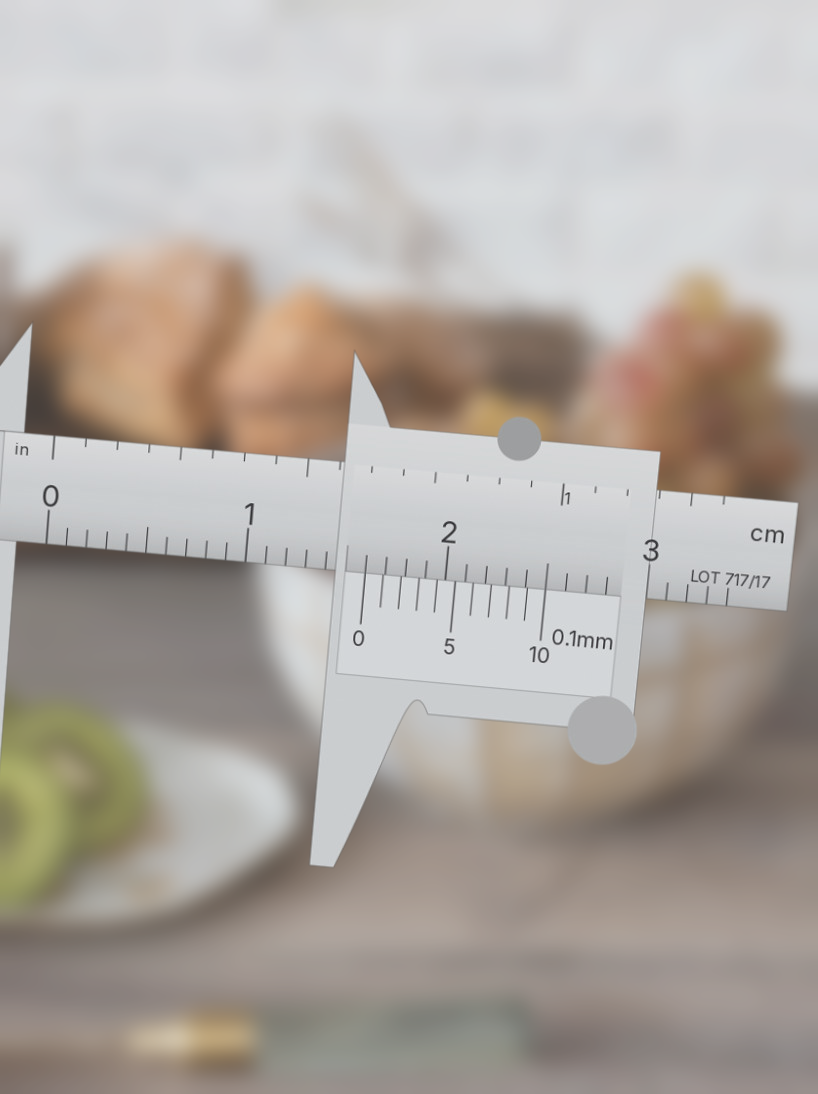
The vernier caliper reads 16.0 mm
